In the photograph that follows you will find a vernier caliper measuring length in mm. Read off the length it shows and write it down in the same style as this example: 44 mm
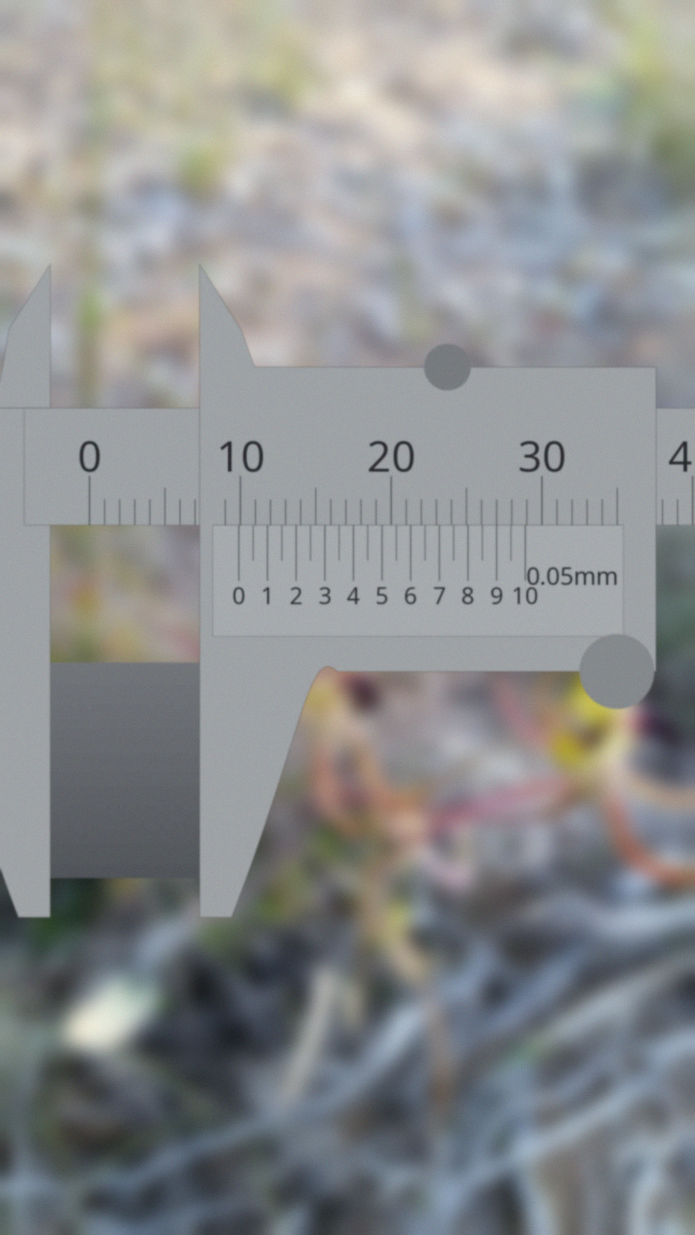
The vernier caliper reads 9.9 mm
